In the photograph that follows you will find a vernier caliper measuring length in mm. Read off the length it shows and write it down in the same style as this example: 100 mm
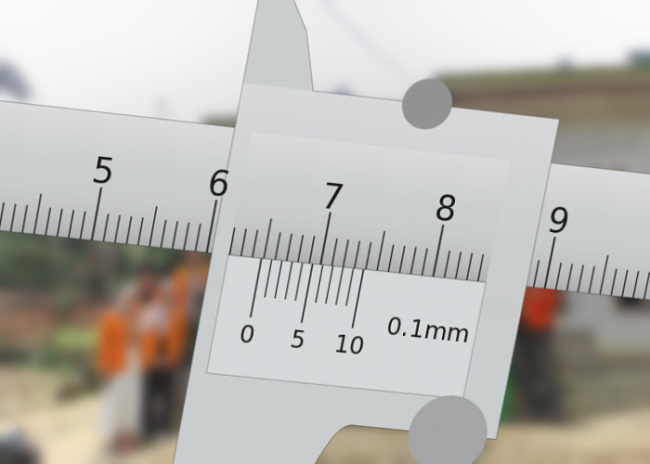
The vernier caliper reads 64.8 mm
